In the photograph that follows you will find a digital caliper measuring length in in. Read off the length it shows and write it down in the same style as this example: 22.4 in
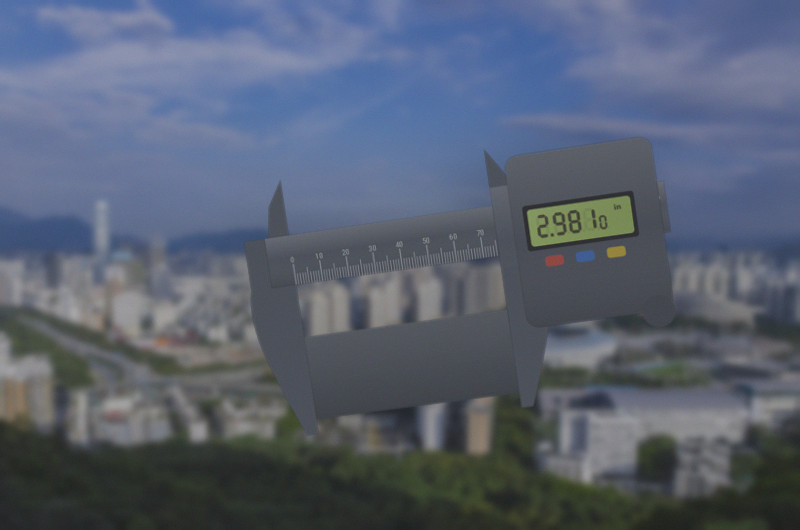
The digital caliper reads 2.9810 in
